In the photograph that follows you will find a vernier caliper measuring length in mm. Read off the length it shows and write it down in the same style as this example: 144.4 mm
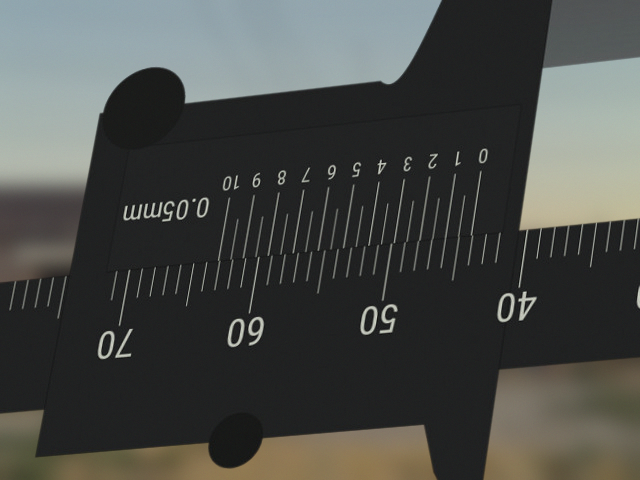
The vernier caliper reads 44.1 mm
